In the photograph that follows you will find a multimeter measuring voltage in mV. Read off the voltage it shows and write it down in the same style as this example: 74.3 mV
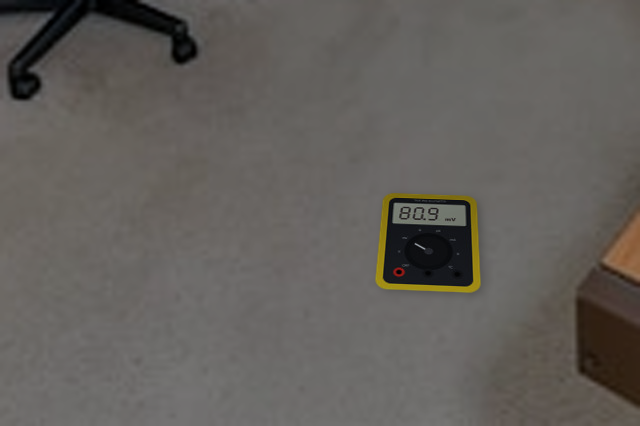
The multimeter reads 80.9 mV
